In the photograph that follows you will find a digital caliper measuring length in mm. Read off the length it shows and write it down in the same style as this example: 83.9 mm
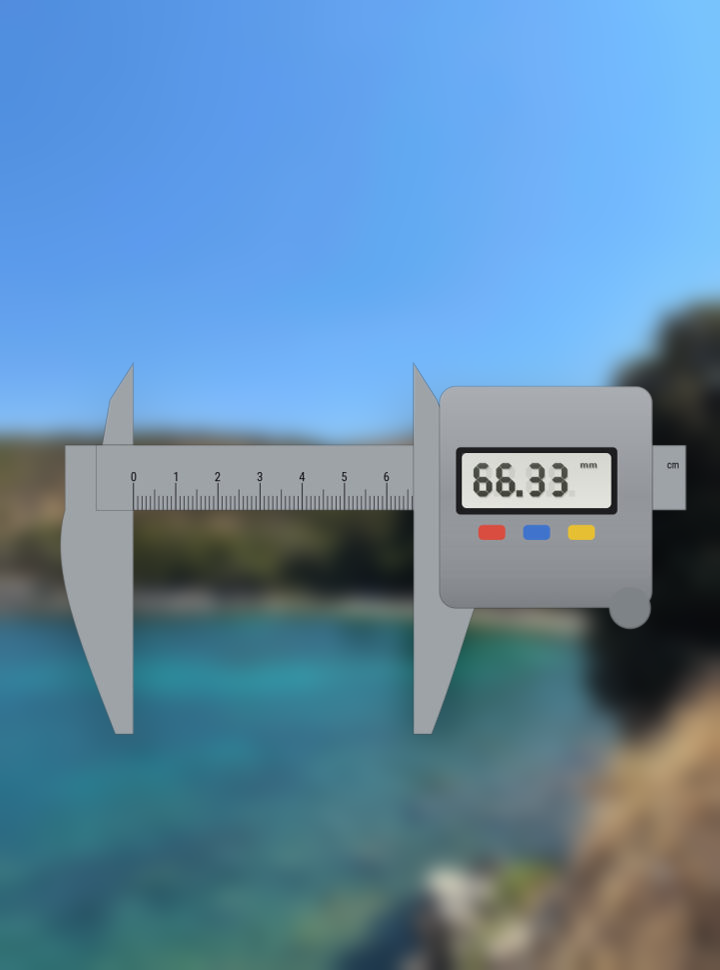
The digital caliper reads 66.33 mm
